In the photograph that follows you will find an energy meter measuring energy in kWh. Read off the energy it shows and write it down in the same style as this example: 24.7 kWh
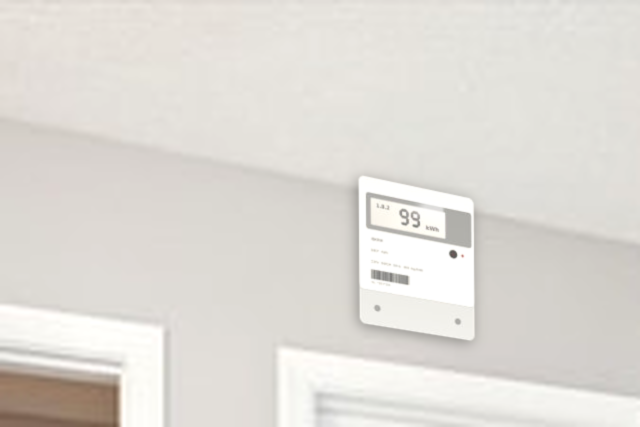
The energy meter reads 99 kWh
